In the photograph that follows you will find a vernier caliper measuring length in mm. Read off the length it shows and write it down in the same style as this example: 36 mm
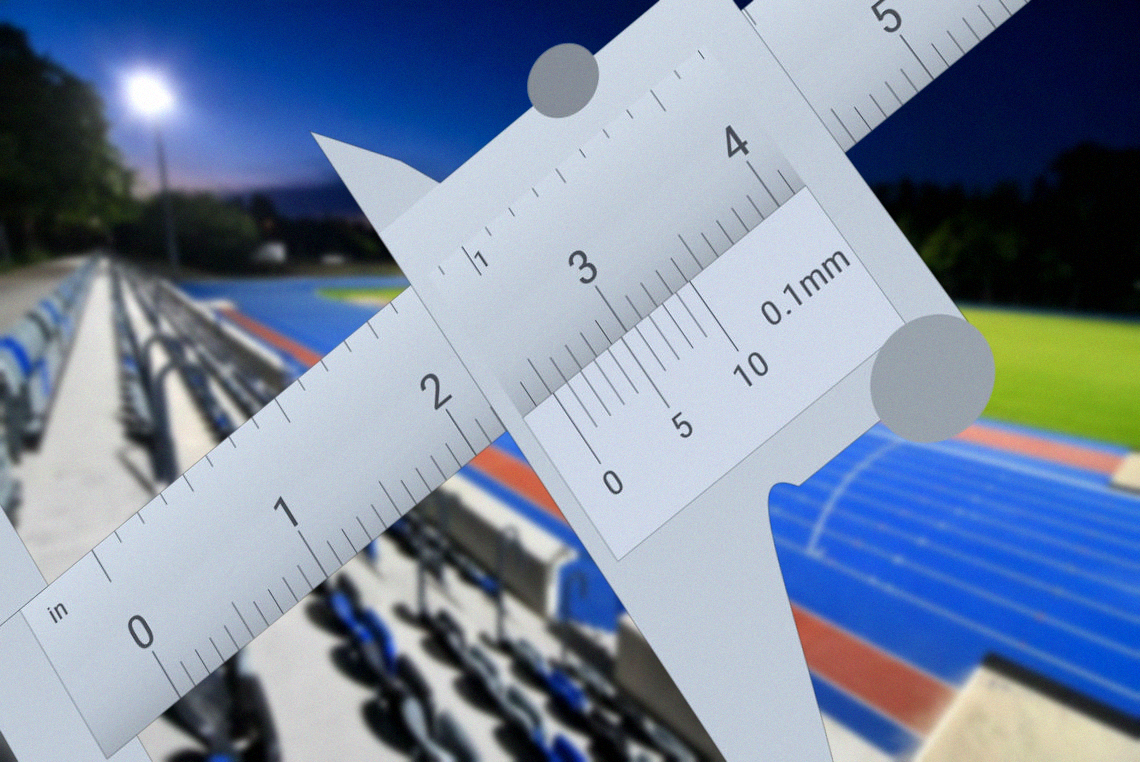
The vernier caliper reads 25.1 mm
